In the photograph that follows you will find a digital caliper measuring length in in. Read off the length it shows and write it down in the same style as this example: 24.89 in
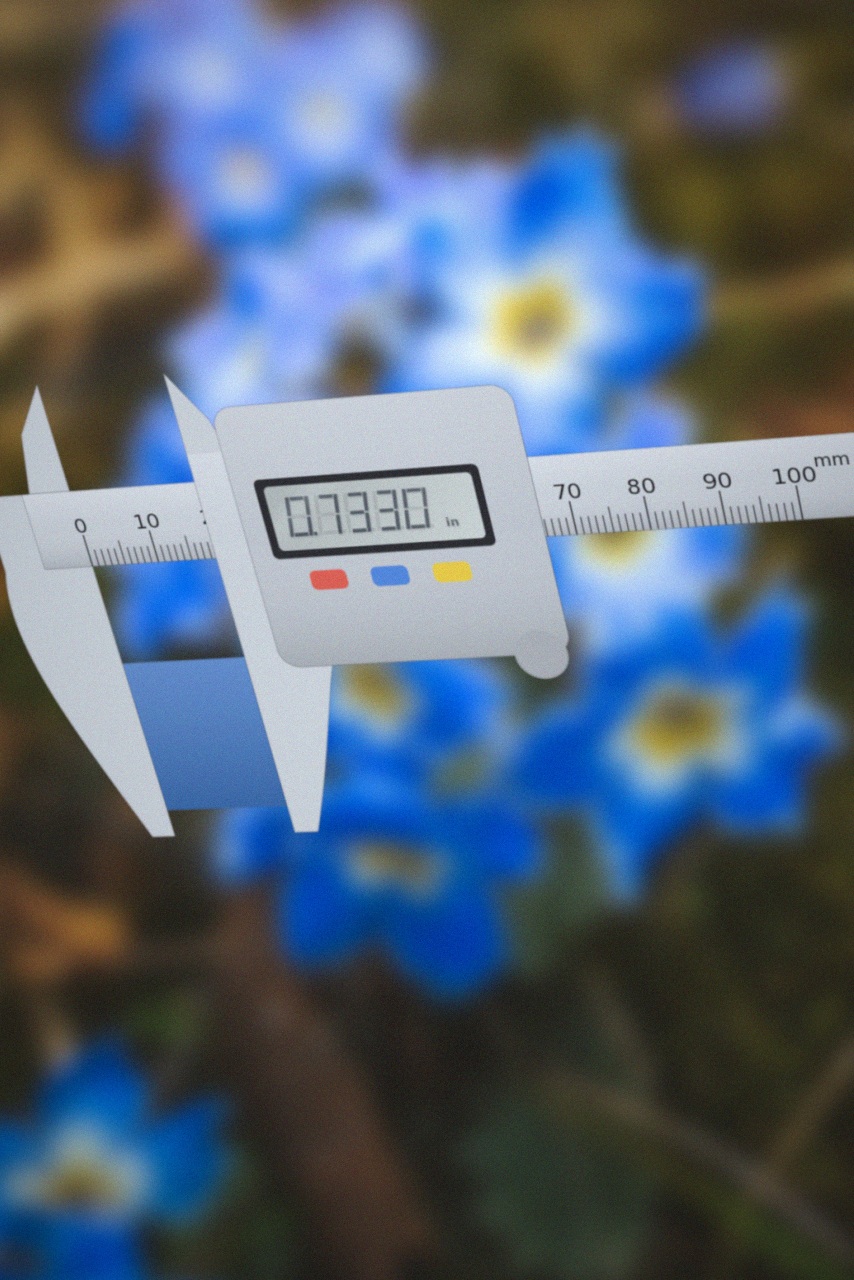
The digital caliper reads 0.7330 in
